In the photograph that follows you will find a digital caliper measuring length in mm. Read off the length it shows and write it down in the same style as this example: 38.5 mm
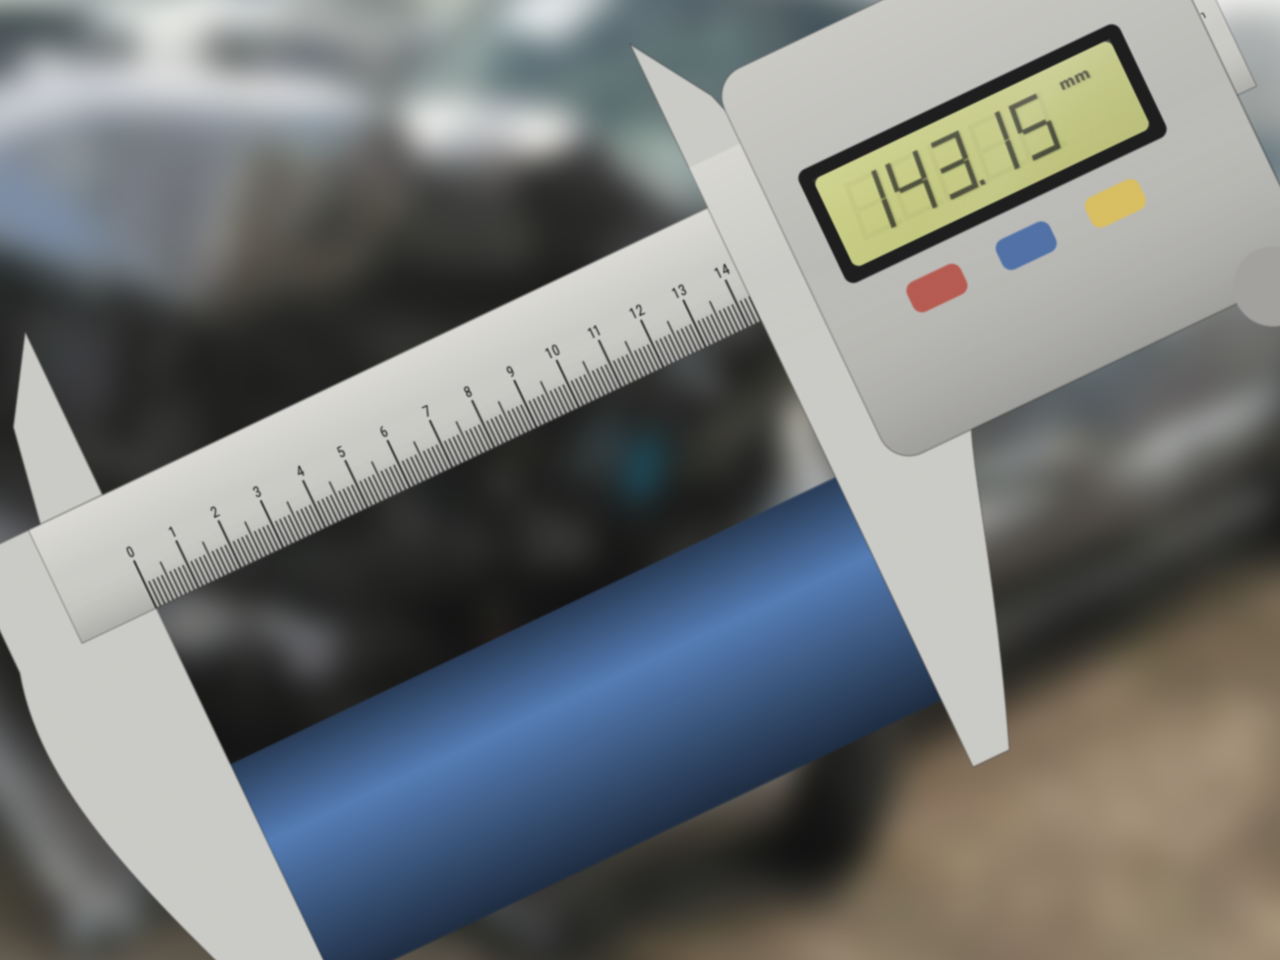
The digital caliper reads 143.15 mm
